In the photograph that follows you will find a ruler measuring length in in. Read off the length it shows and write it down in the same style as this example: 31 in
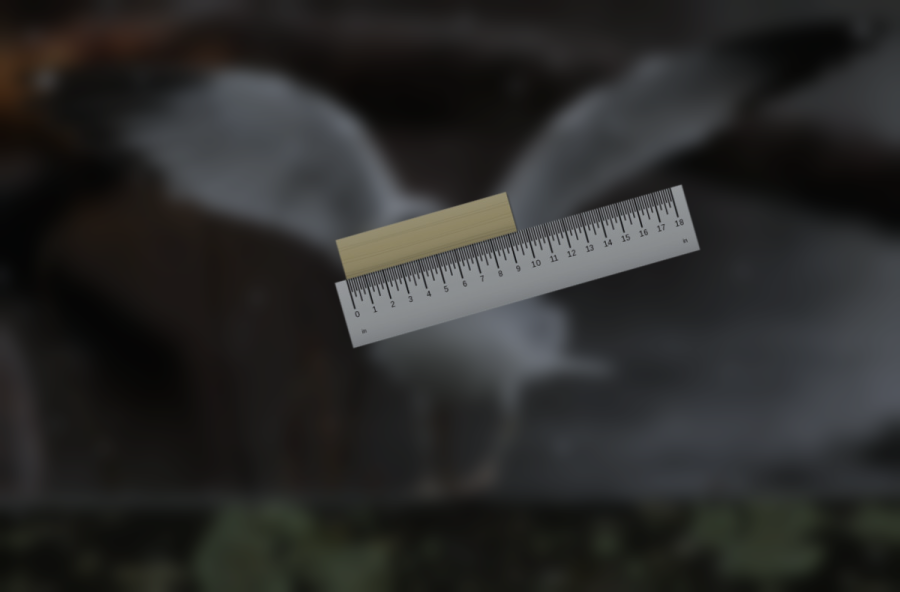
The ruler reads 9.5 in
